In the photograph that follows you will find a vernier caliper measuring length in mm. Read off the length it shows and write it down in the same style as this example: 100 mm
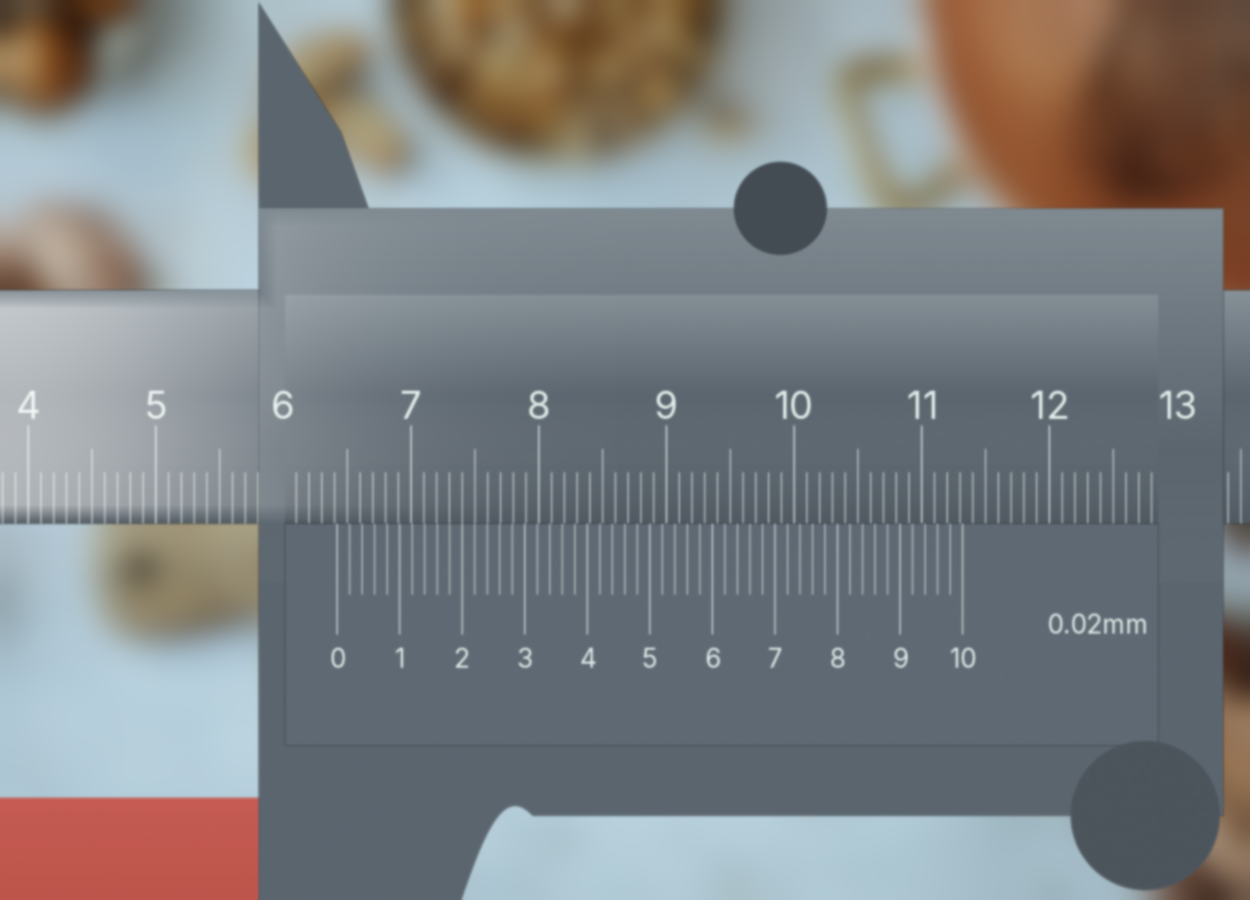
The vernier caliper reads 64.2 mm
